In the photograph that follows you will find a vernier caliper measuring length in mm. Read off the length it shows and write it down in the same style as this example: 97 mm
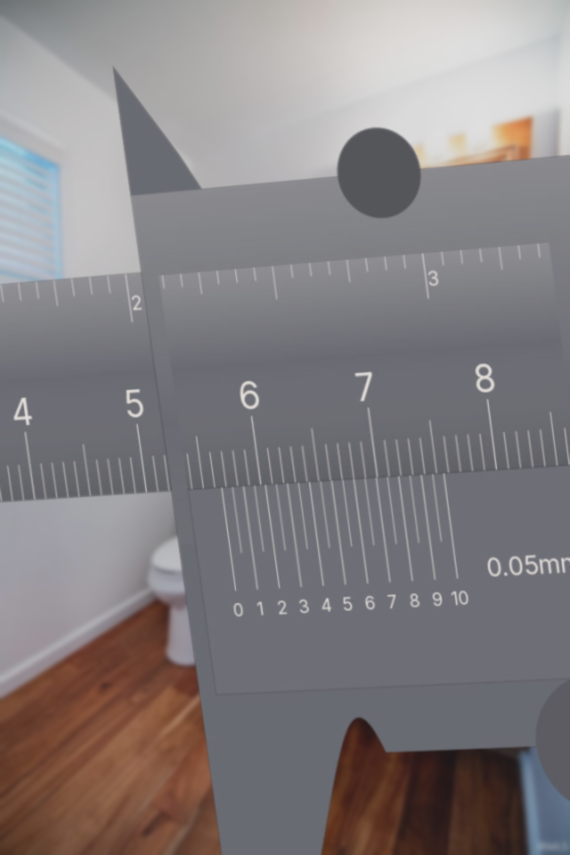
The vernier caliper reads 56.6 mm
